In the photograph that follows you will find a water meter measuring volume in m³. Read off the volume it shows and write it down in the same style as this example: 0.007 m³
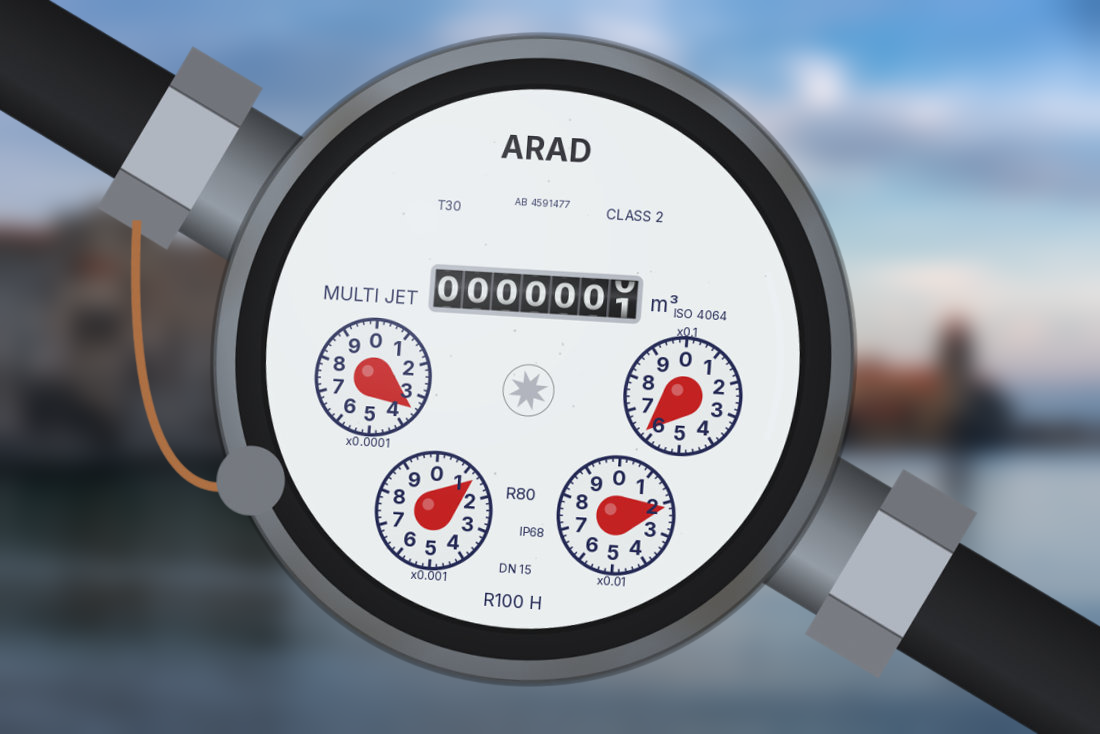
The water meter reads 0.6213 m³
